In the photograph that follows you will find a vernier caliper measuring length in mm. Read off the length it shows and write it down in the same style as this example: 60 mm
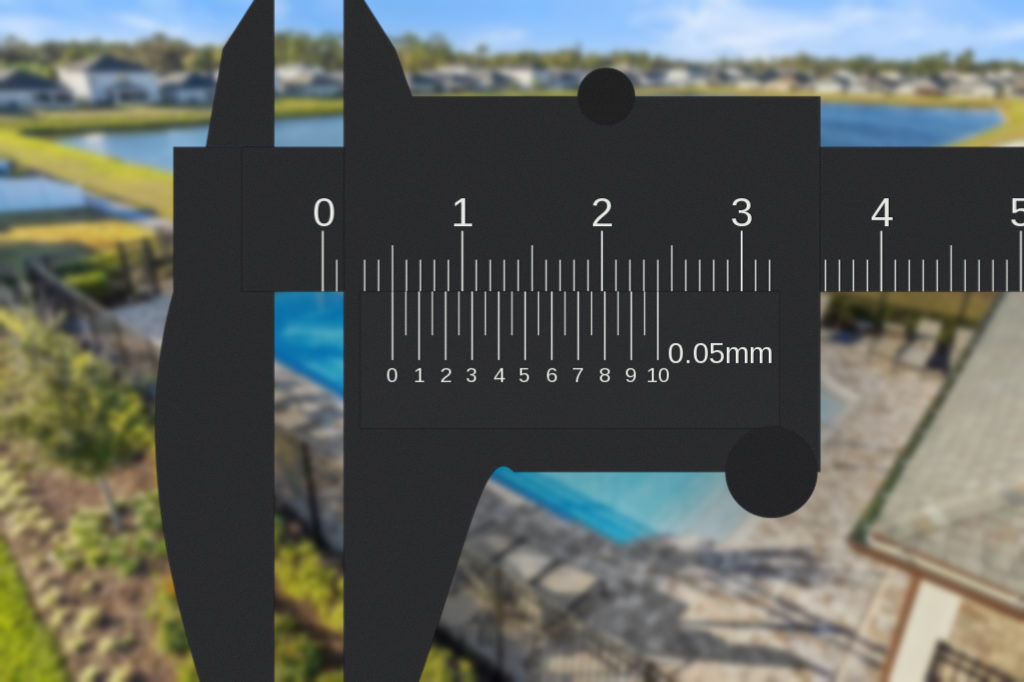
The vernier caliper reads 5.0 mm
